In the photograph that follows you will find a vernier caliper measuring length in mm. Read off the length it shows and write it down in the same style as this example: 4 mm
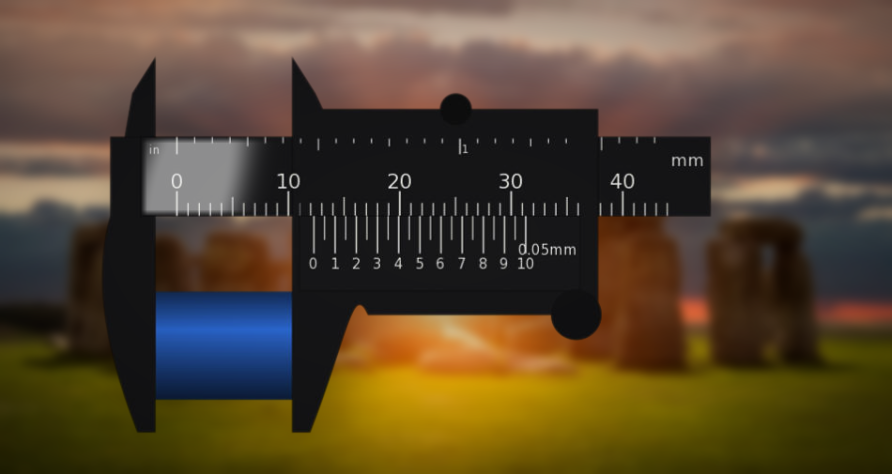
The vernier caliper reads 12.3 mm
